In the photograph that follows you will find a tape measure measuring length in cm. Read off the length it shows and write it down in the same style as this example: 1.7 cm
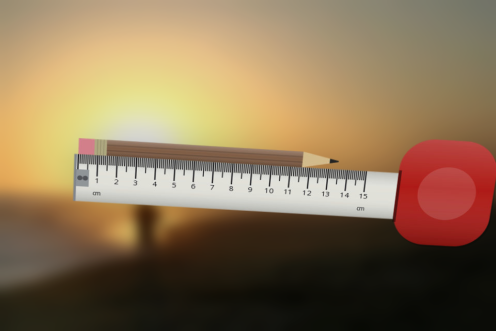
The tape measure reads 13.5 cm
